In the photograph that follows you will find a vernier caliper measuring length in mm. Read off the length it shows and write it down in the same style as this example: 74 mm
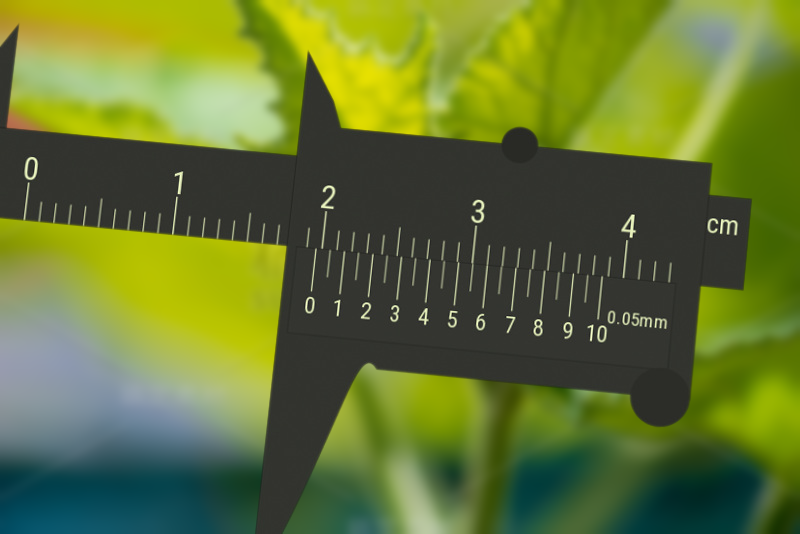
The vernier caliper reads 19.6 mm
